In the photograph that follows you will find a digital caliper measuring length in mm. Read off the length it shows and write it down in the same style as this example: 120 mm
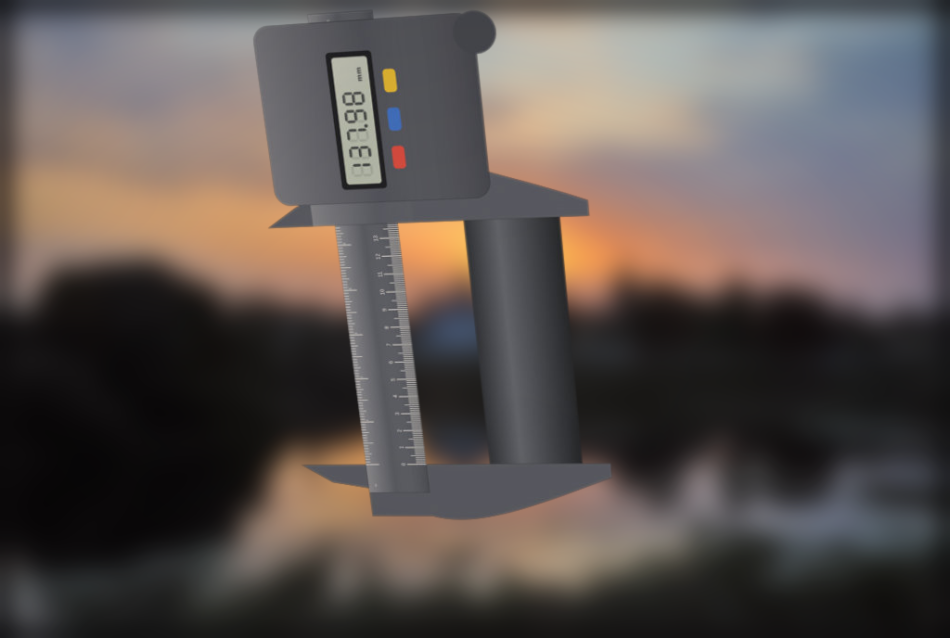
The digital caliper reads 137.98 mm
